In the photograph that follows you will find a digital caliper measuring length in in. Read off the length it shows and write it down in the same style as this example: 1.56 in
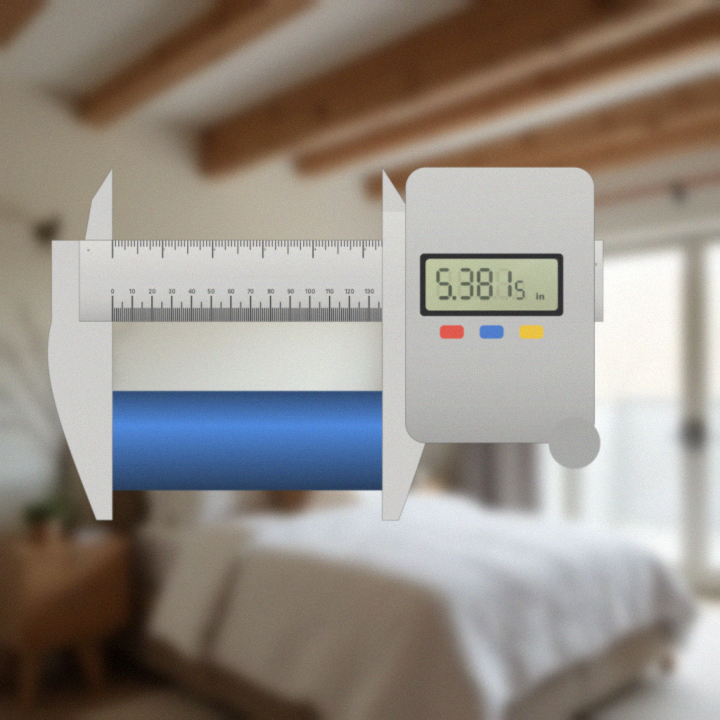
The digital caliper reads 5.3815 in
